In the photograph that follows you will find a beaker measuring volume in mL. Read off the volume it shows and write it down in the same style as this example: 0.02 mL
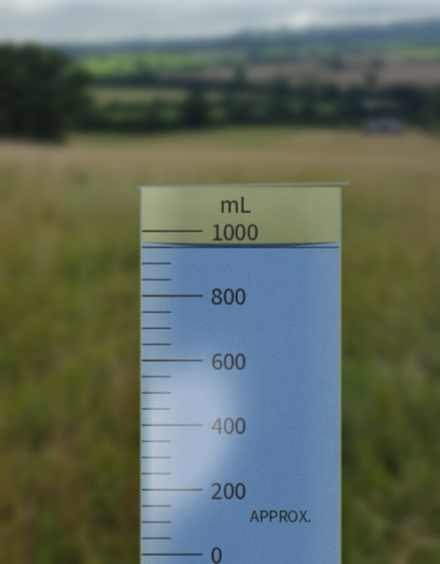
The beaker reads 950 mL
